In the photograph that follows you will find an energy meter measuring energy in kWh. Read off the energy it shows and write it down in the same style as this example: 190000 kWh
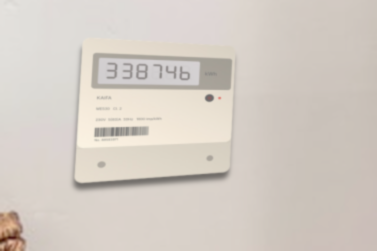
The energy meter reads 338746 kWh
